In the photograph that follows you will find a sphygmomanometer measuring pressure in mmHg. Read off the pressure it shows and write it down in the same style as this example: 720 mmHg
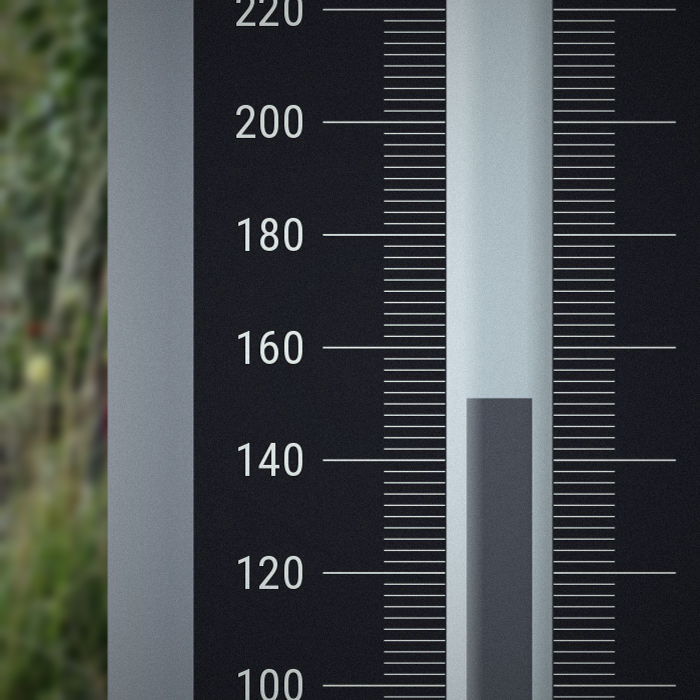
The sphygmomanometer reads 151 mmHg
